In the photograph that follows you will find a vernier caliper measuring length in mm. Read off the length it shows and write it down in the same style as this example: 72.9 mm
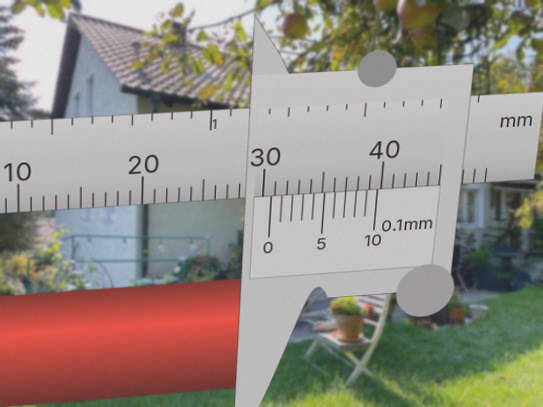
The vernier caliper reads 30.7 mm
